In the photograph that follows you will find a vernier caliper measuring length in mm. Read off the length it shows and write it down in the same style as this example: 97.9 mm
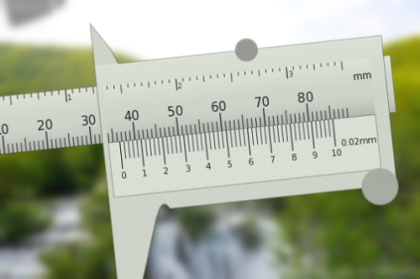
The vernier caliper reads 36.5 mm
